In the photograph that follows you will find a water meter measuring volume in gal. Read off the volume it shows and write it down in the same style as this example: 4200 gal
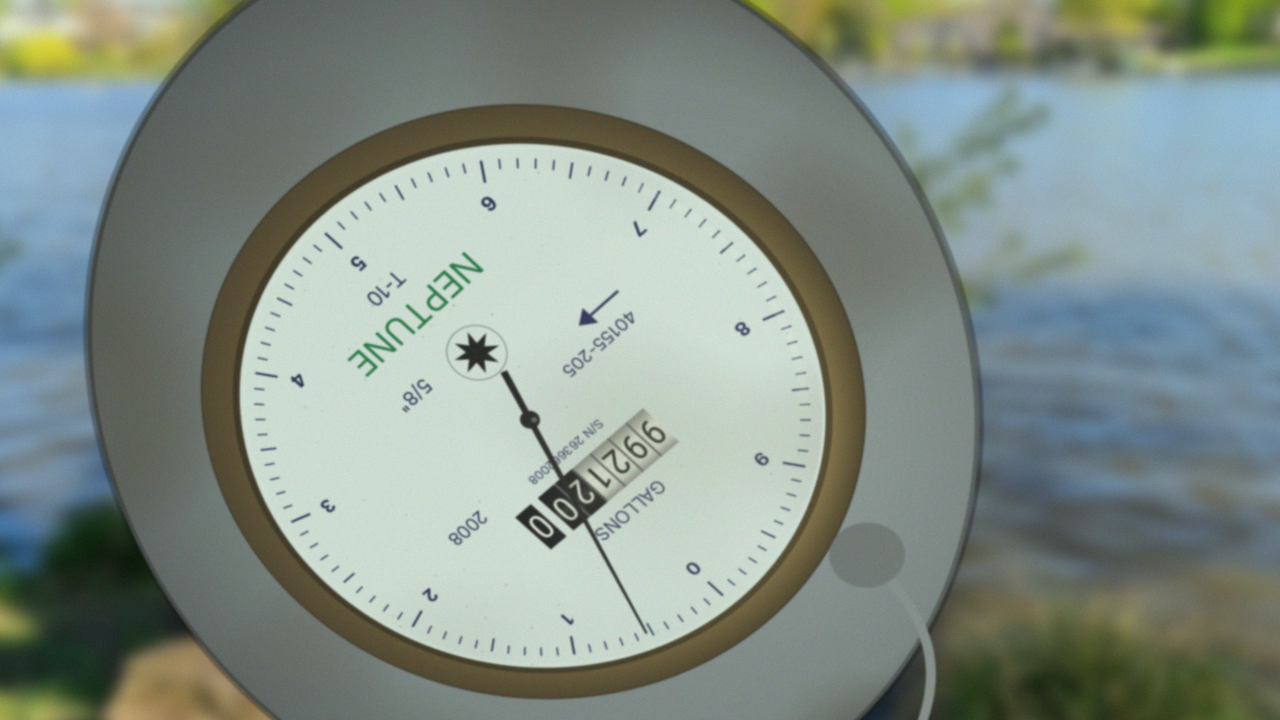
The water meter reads 9921200.5 gal
